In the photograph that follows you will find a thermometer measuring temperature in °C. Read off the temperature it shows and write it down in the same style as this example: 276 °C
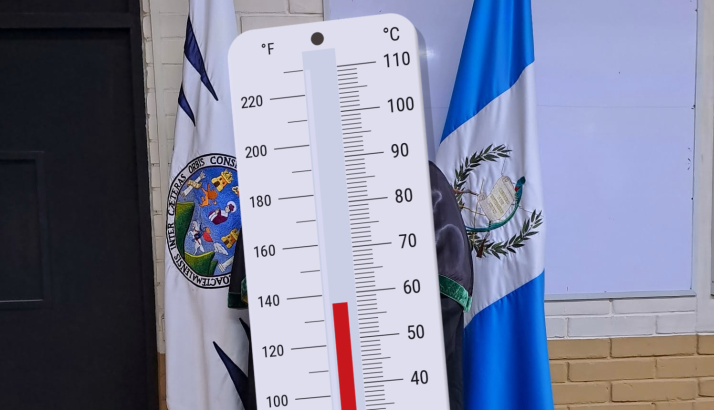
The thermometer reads 58 °C
